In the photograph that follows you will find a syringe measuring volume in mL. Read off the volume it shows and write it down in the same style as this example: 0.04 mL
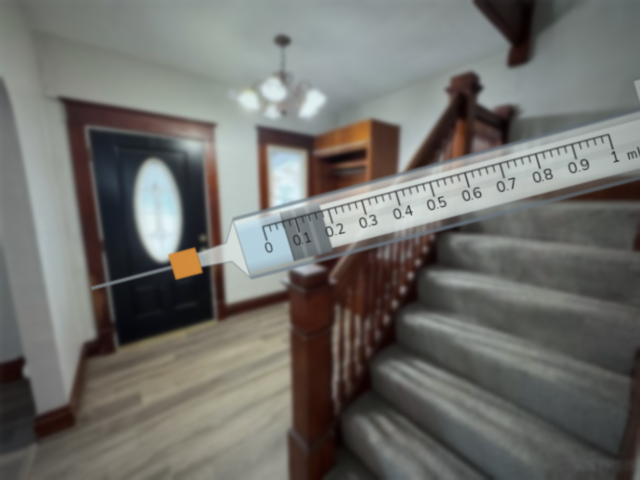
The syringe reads 0.06 mL
